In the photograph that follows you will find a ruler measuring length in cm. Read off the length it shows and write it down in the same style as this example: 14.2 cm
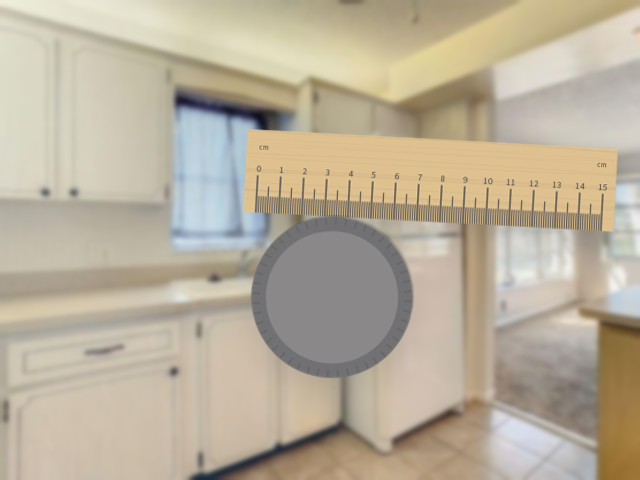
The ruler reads 7 cm
